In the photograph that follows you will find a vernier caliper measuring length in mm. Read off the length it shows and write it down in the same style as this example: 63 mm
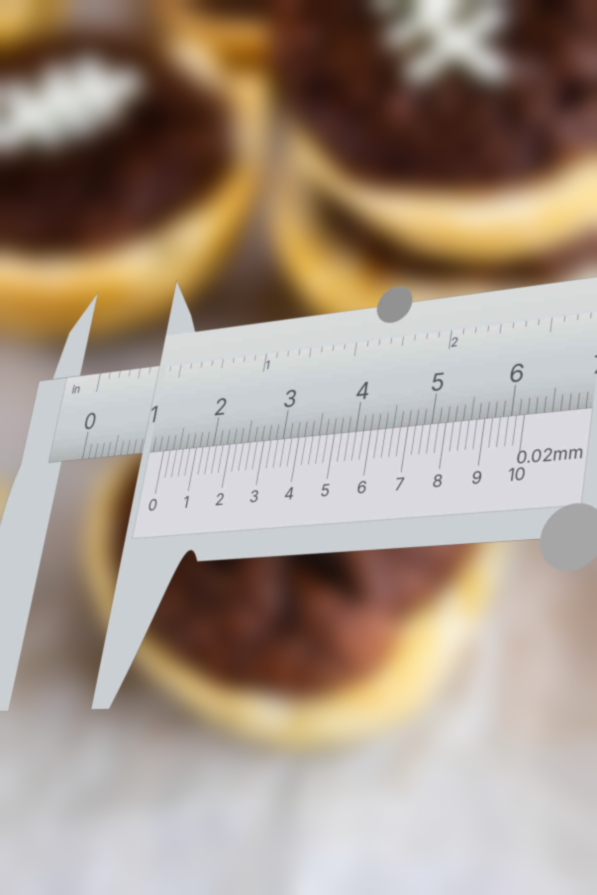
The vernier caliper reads 12.6 mm
